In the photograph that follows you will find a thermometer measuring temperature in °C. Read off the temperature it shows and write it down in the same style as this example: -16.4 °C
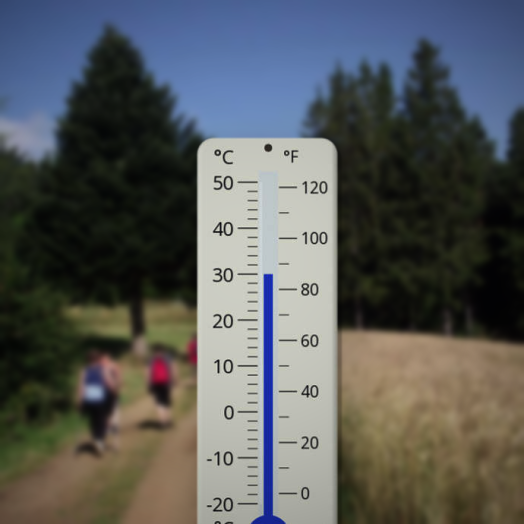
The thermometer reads 30 °C
